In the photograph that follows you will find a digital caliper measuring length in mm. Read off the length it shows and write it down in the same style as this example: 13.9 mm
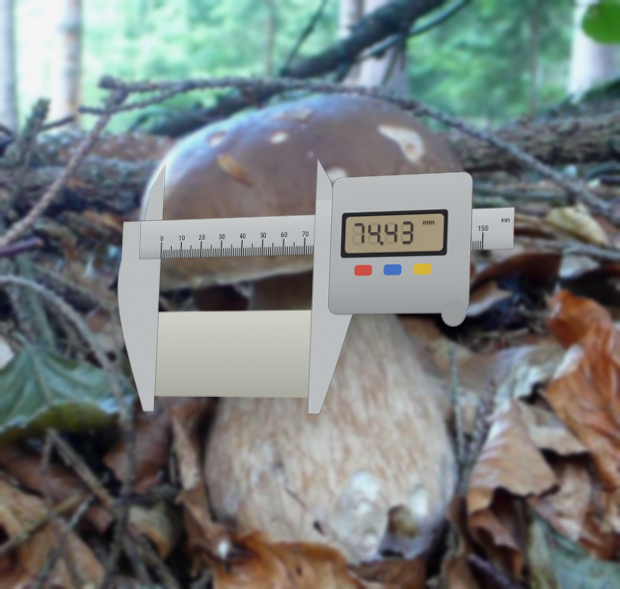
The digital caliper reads 74.43 mm
